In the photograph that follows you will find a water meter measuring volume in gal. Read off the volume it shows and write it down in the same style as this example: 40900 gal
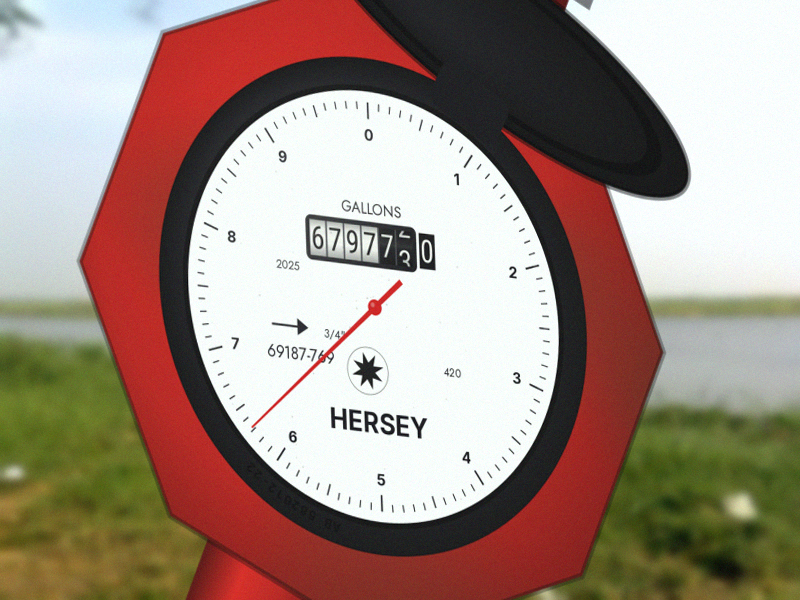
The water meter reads 6797726.3 gal
